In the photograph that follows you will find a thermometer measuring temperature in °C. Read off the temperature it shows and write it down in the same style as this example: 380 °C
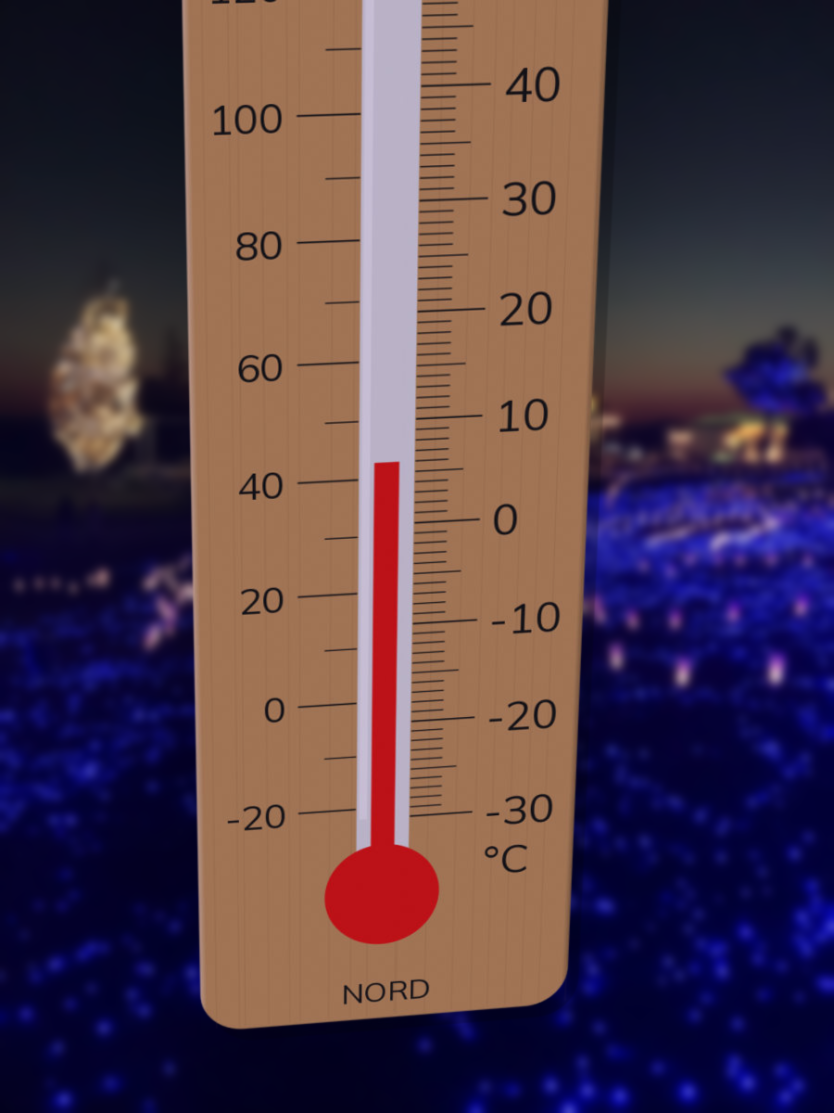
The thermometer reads 6 °C
